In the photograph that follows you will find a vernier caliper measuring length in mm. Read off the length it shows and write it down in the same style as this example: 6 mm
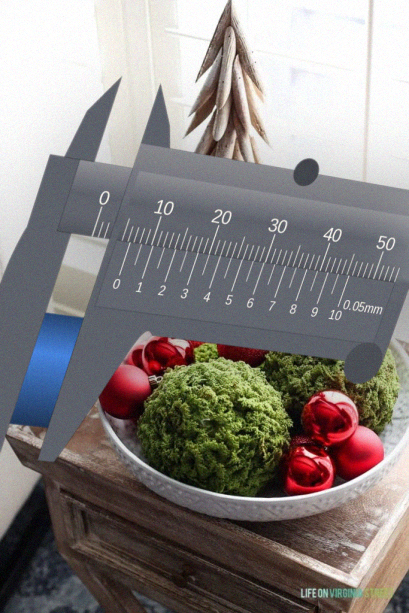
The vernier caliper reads 6.4 mm
